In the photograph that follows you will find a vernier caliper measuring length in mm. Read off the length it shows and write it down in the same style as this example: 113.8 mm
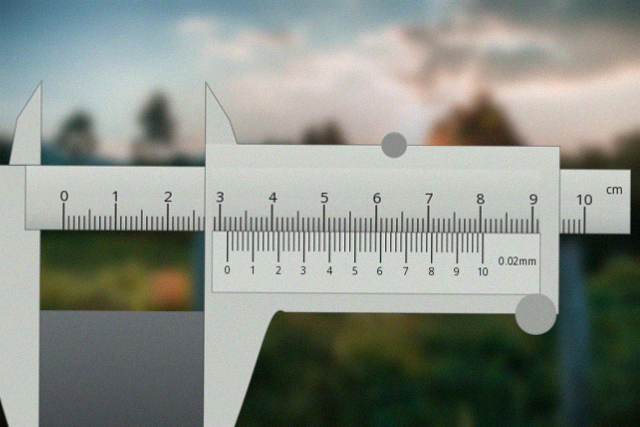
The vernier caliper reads 31.5 mm
